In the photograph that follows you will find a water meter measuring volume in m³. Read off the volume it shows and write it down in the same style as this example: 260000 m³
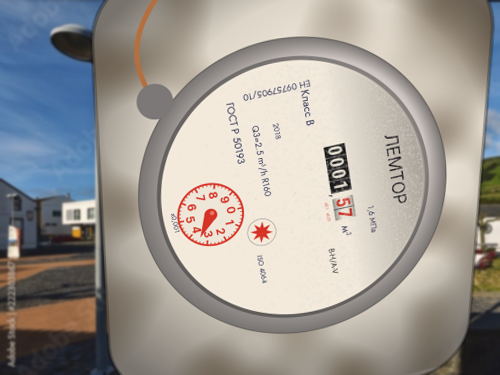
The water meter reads 1.573 m³
